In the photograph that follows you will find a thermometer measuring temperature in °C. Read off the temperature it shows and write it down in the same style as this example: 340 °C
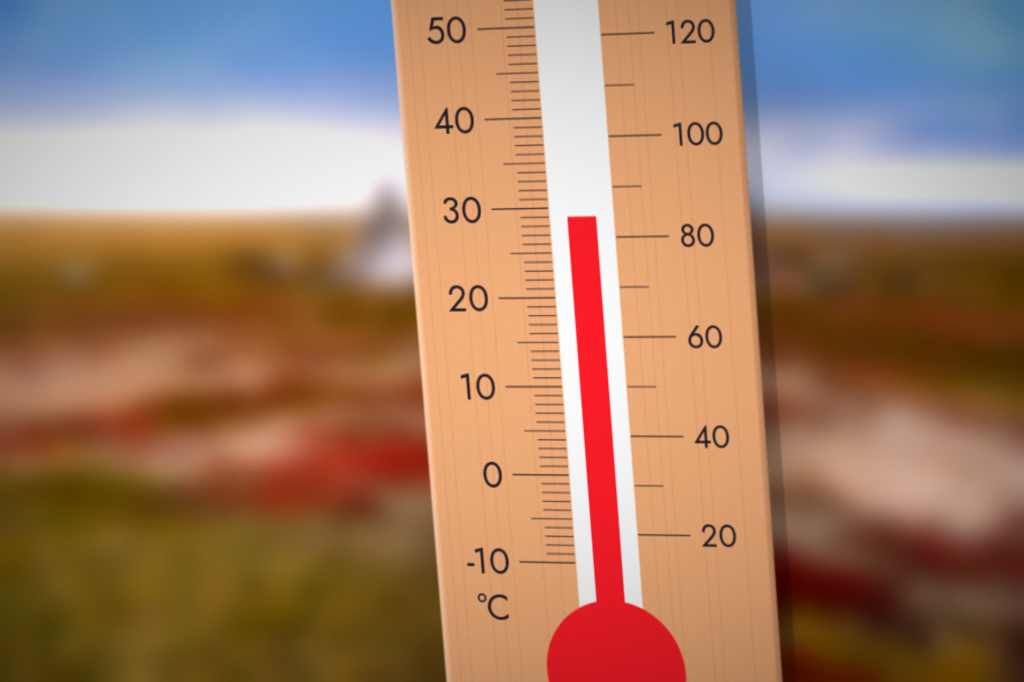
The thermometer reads 29 °C
